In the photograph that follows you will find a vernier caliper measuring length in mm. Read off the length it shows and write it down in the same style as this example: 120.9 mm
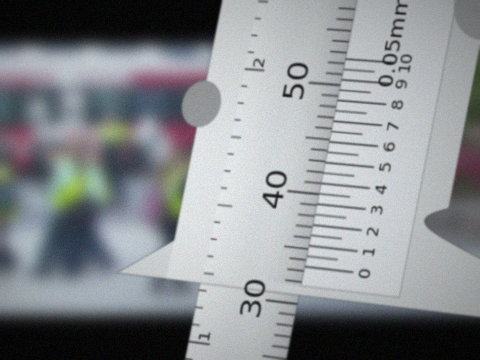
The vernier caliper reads 33.4 mm
